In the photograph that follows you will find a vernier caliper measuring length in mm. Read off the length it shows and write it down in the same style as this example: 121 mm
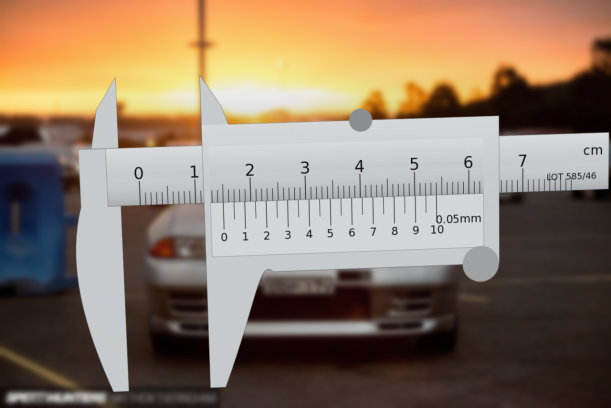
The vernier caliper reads 15.0 mm
